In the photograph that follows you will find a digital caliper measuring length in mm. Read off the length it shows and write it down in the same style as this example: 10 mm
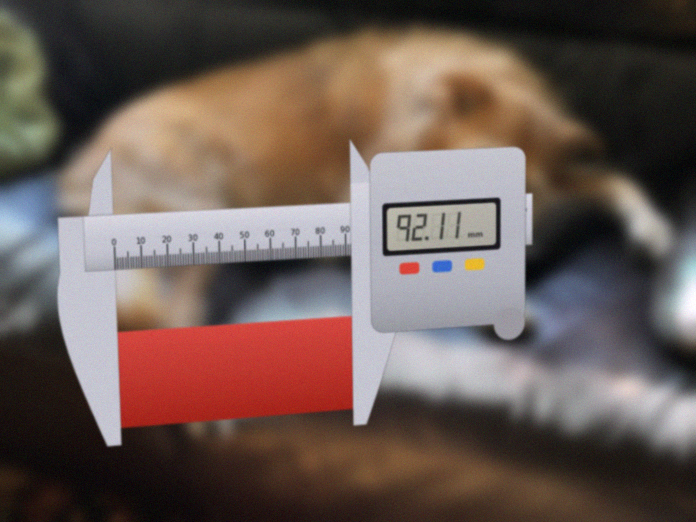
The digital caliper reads 92.11 mm
